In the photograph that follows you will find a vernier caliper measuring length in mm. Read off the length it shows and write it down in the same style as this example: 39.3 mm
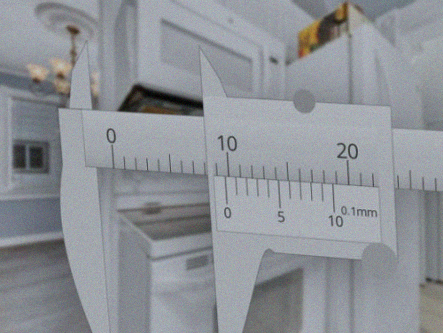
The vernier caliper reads 9.7 mm
